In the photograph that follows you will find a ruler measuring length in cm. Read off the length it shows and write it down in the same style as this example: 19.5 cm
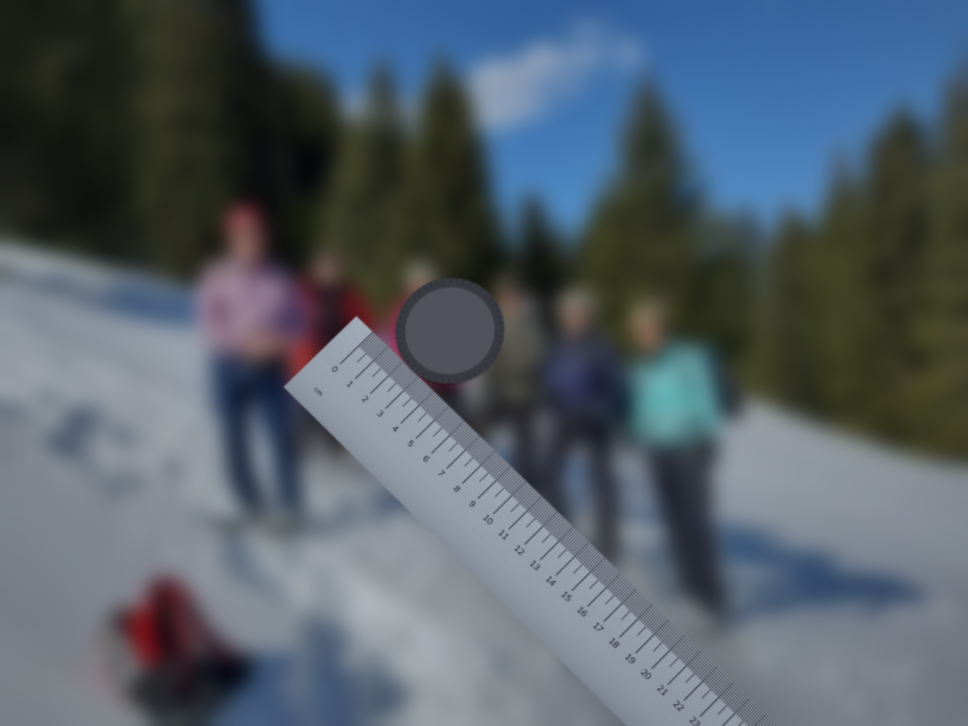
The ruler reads 5 cm
